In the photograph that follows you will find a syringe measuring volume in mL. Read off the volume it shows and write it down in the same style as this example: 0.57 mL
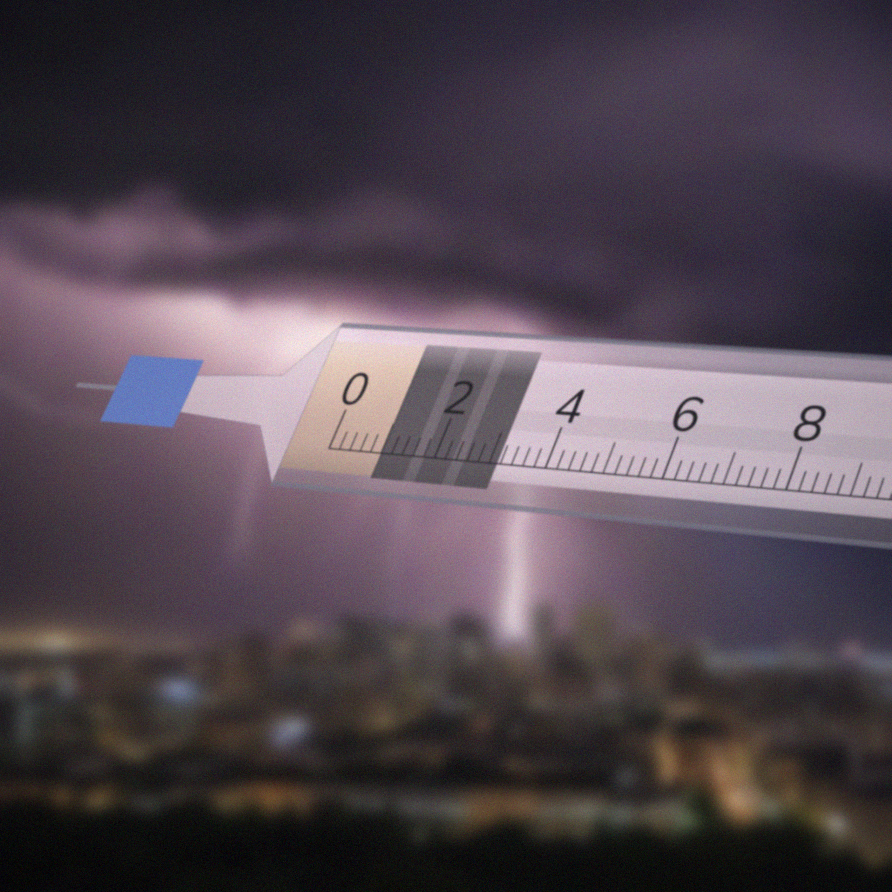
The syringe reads 1 mL
